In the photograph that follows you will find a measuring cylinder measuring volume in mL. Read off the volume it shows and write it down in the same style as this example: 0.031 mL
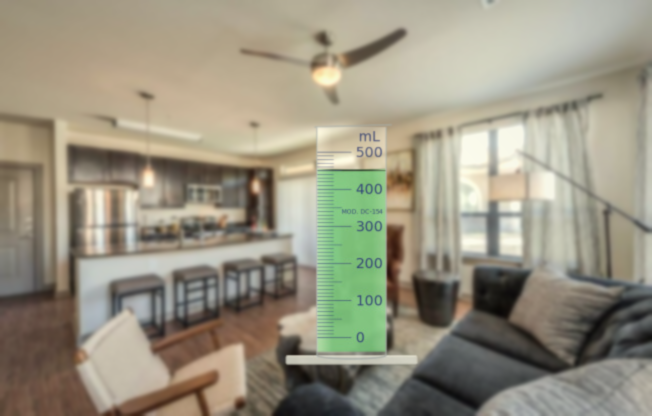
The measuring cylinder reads 450 mL
